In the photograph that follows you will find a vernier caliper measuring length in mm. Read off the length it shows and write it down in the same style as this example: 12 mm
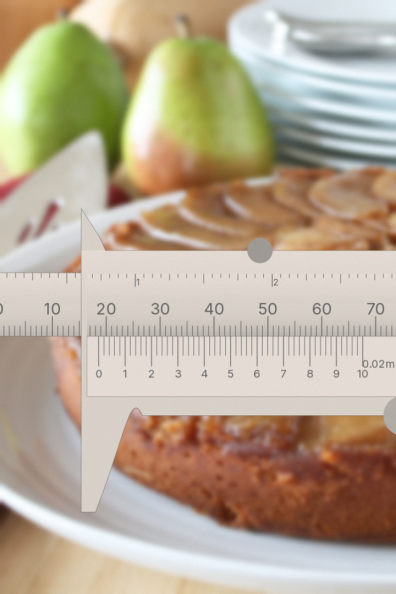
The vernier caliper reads 18.6 mm
